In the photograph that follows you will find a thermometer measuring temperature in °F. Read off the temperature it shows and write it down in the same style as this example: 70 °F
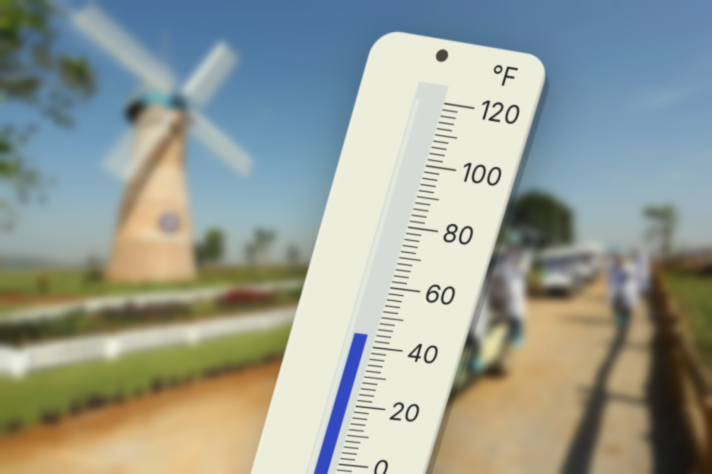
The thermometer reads 44 °F
